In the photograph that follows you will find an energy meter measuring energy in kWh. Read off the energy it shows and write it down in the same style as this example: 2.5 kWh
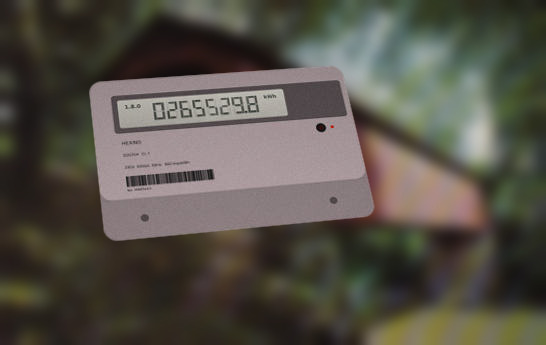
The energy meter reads 265529.8 kWh
